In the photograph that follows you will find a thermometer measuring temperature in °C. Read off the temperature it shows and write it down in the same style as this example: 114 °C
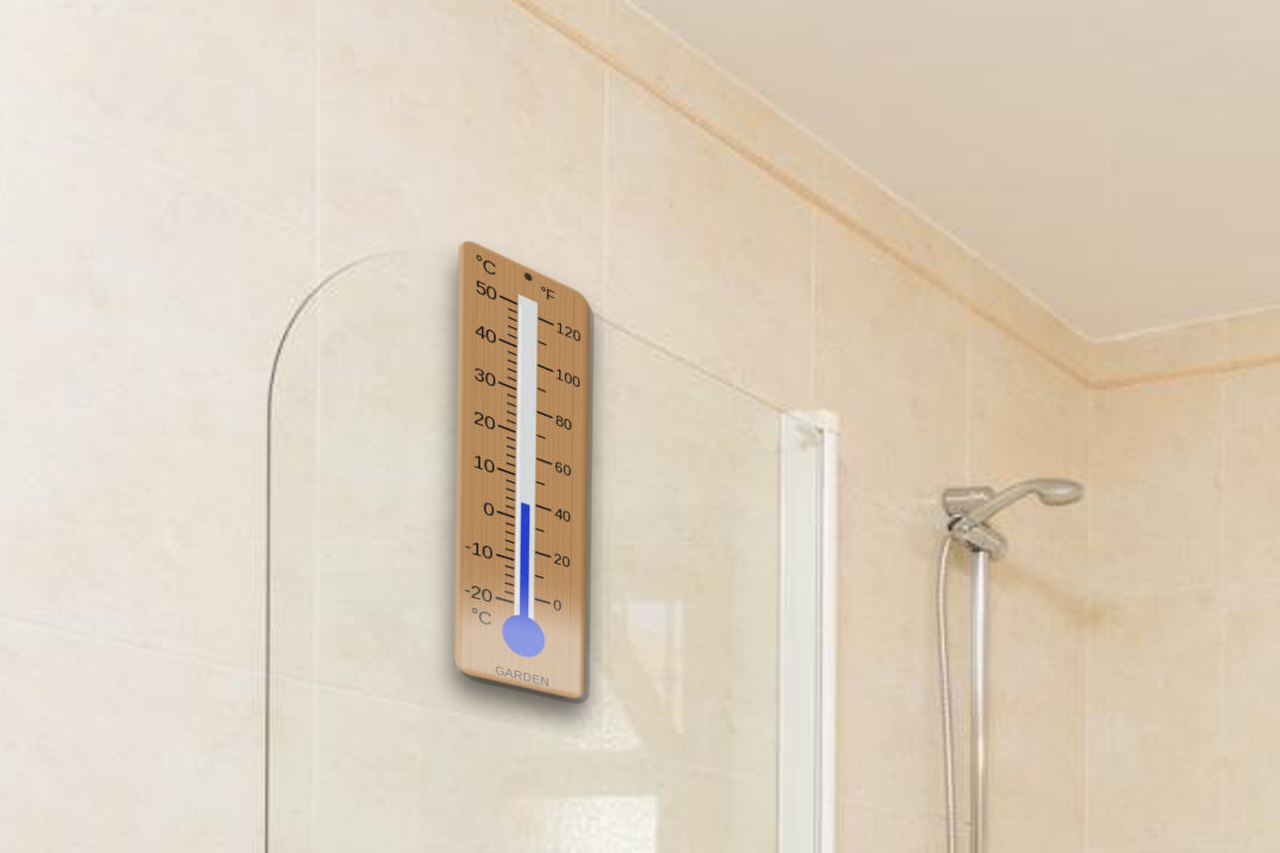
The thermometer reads 4 °C
